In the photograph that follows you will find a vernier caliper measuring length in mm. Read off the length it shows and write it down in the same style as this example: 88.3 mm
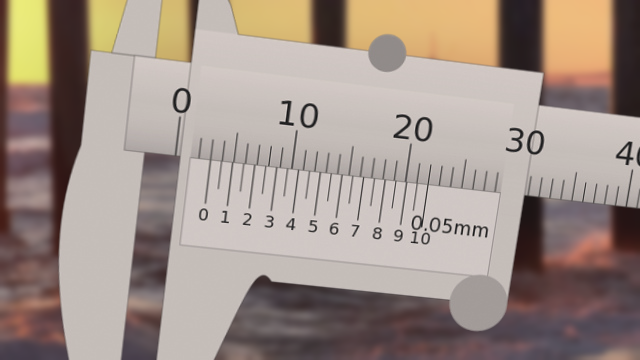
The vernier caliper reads 3.0 mm
